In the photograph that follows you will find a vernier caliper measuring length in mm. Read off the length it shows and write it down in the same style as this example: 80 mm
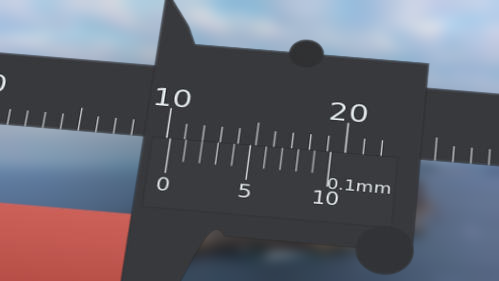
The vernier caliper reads 10.2 mm
